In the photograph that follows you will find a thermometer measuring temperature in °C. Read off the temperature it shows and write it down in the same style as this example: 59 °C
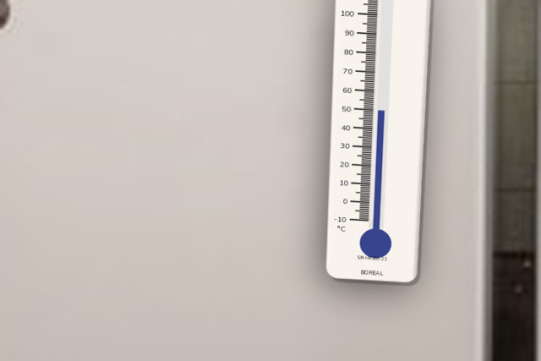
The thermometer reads 50 °C
